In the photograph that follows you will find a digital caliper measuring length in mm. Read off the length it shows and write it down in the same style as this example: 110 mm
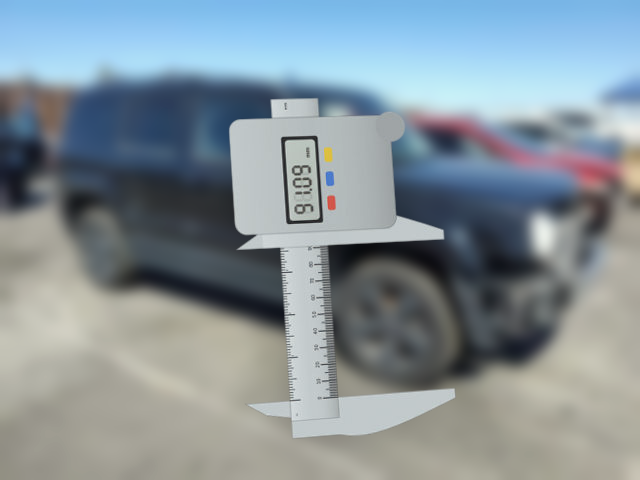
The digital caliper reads 91.09 mm
